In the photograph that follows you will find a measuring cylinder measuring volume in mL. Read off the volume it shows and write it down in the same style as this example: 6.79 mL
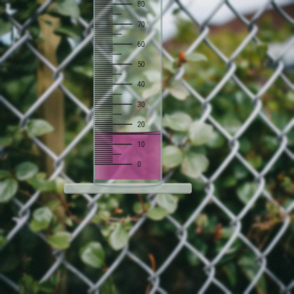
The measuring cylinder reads 15 mL
